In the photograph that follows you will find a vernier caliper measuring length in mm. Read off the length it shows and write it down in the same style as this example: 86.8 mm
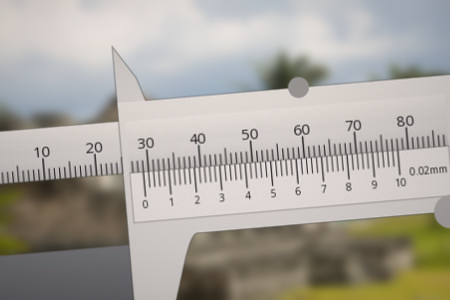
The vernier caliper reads 29.0 mm
